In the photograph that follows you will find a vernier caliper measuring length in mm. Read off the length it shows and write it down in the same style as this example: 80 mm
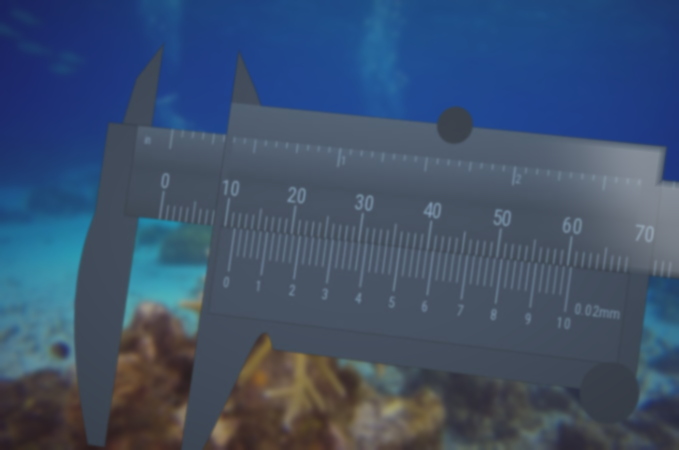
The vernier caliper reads 11.5 mm
